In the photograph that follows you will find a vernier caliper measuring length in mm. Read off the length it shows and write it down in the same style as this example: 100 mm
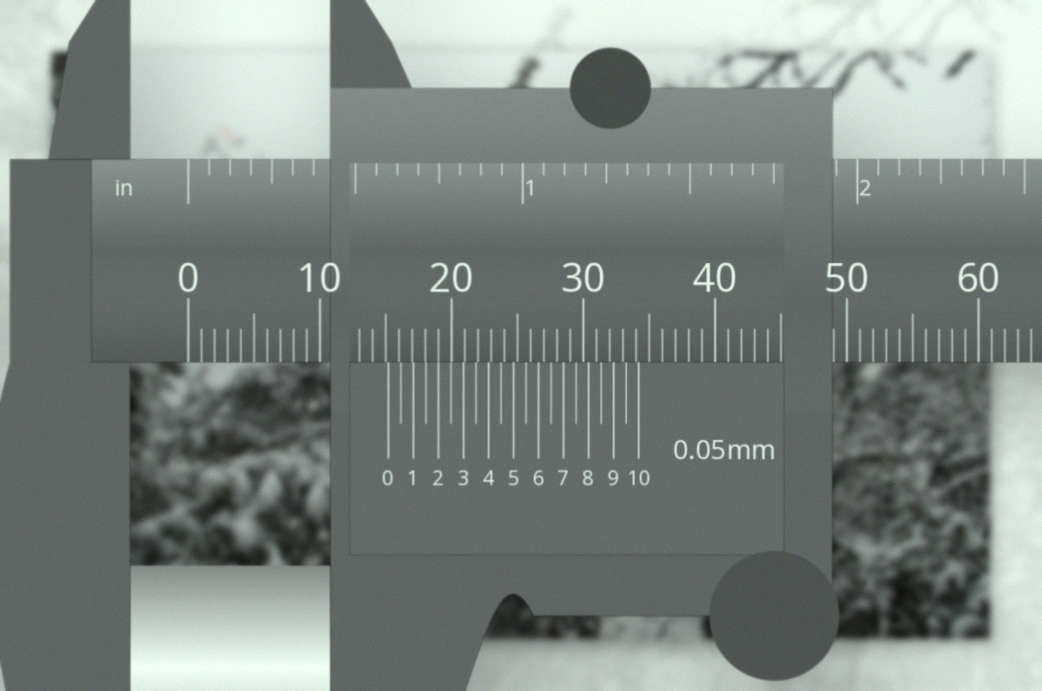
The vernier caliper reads 15.2 mm
